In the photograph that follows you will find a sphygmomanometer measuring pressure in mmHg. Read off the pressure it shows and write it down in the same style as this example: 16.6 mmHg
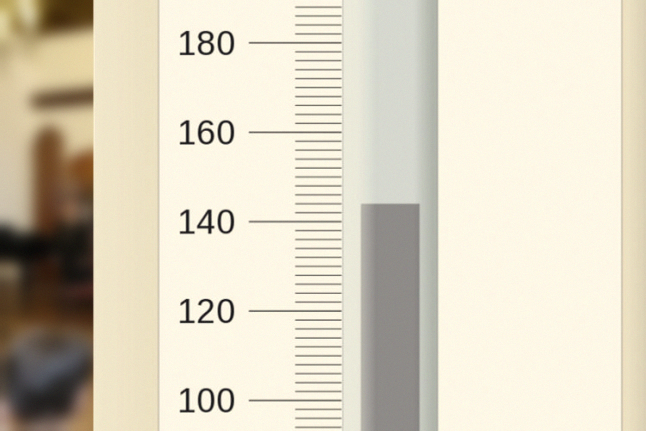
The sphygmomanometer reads 144 mmHg
